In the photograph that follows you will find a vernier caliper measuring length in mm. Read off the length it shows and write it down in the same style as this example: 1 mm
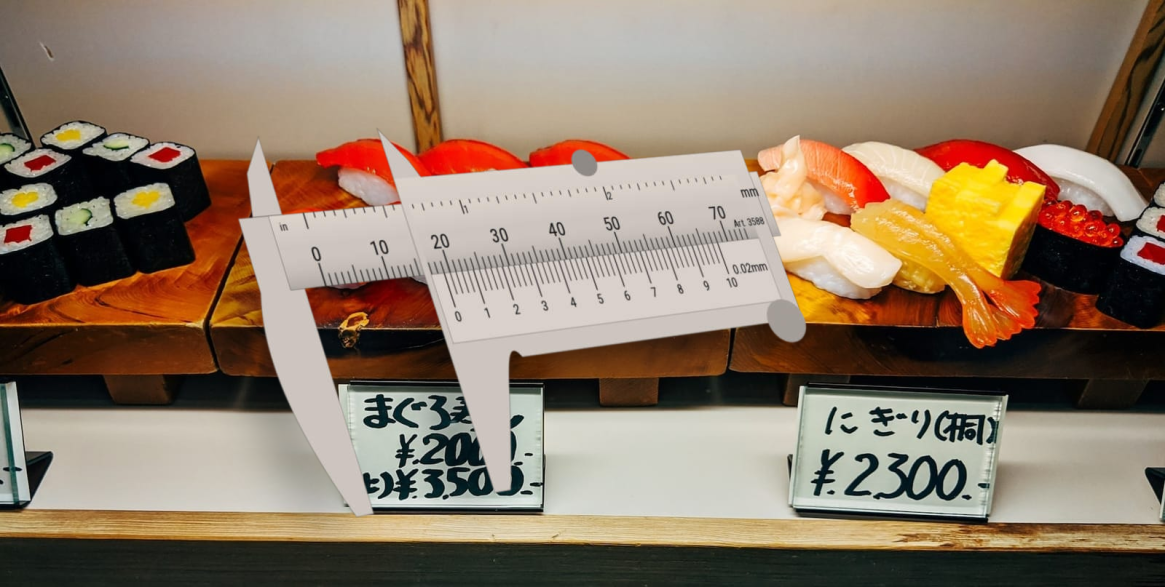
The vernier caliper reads 19.0 mm
